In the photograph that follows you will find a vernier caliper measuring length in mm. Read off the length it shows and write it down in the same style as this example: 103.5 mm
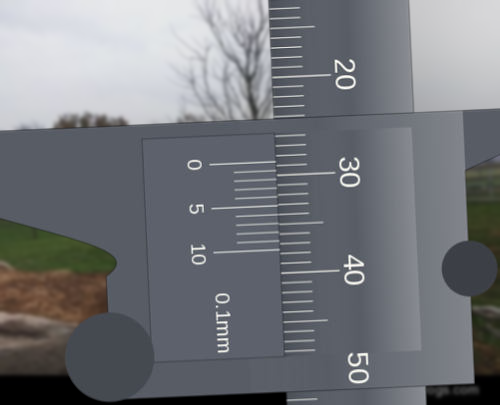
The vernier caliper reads 28.6 mm
